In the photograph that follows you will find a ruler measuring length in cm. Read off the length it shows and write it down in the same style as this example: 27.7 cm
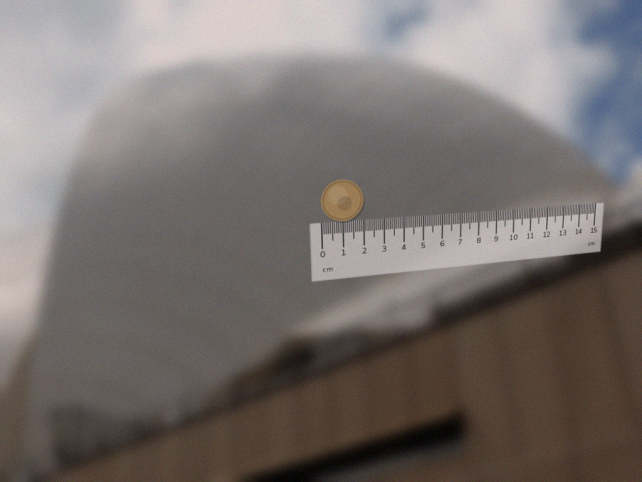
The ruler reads 2 cm
